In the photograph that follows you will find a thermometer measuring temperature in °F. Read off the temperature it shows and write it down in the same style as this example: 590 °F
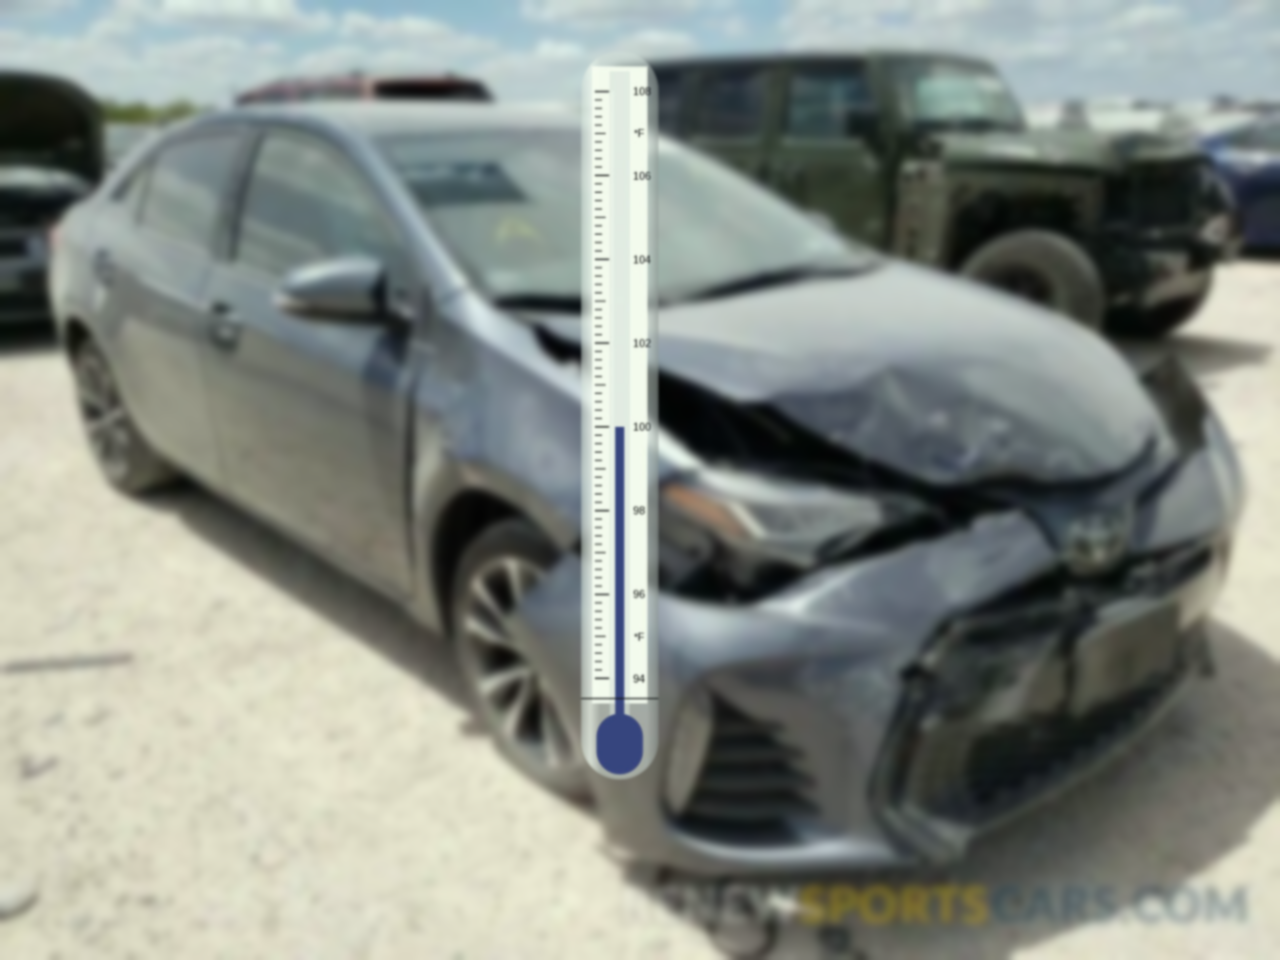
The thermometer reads 100 °F
